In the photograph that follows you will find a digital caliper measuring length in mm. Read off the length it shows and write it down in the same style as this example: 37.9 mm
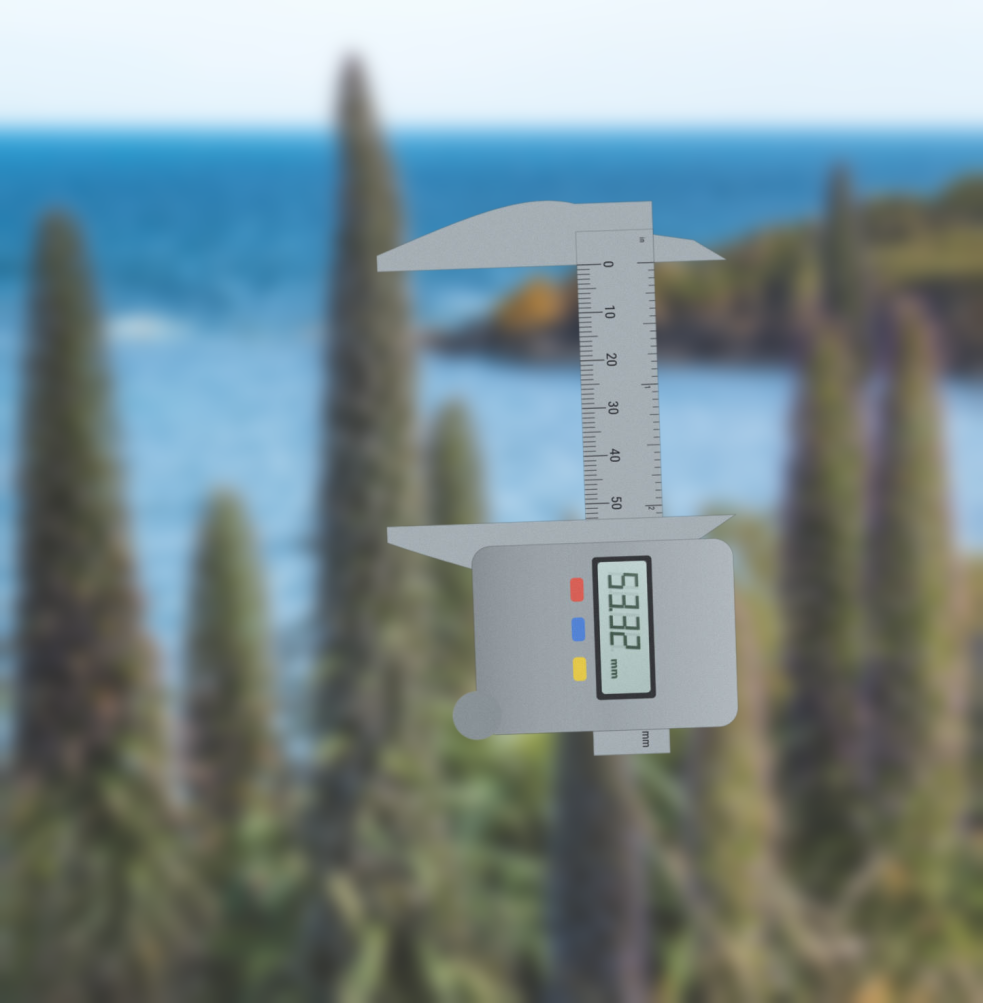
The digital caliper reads 53.32 mm
